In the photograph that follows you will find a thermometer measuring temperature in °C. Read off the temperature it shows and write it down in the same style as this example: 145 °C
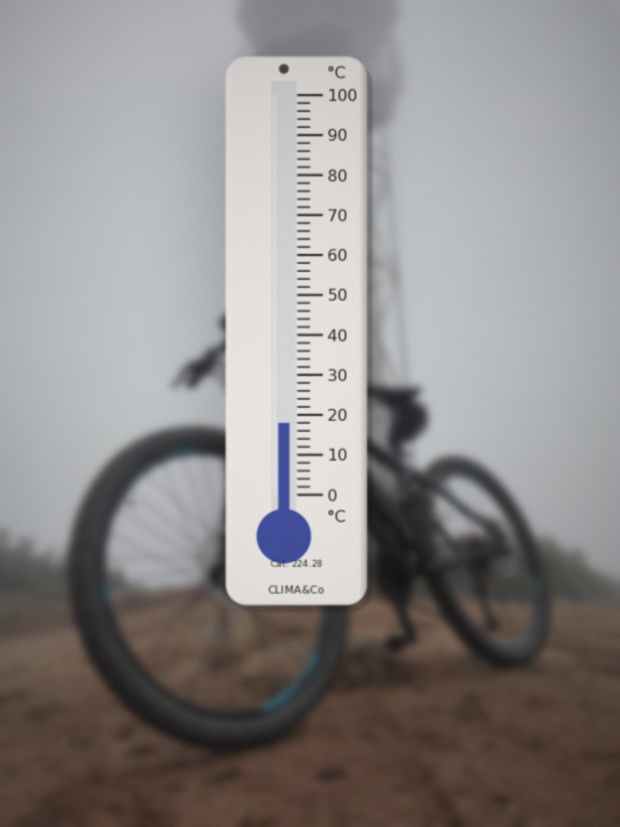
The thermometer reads 18 °C
